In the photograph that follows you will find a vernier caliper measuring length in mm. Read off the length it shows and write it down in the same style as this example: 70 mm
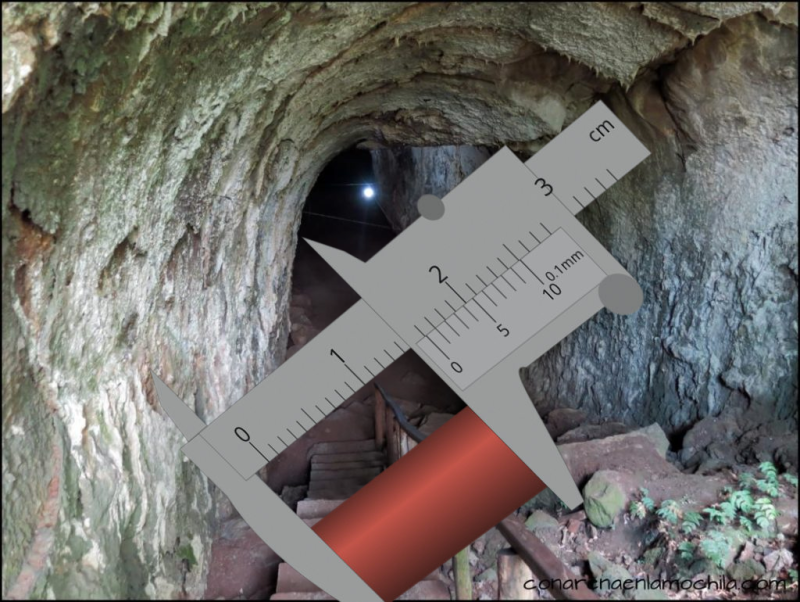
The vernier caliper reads 16.1 mm
